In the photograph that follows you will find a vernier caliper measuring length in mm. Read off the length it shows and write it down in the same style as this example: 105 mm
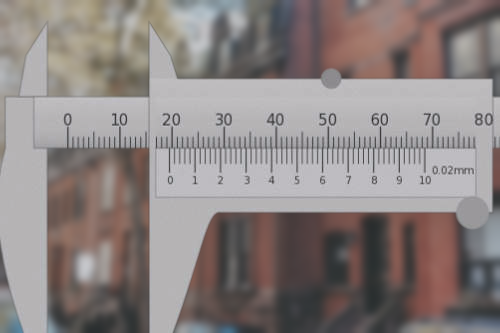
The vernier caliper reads 19.5 mm
